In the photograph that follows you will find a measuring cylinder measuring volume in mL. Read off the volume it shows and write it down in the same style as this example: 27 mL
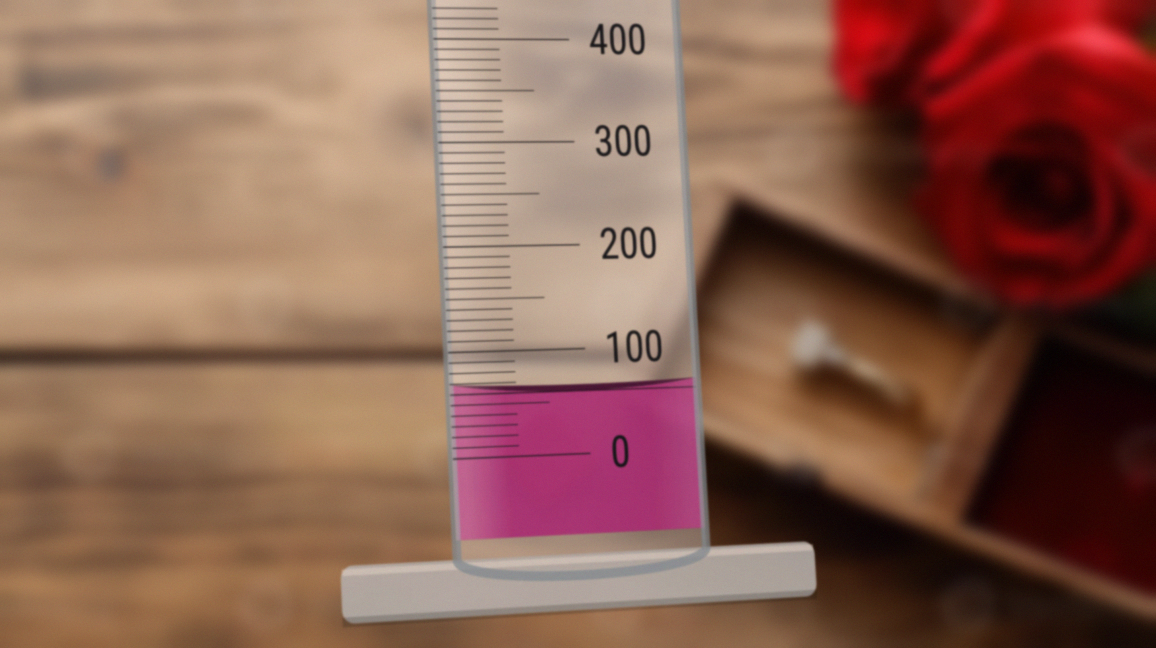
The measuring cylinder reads 60 mL
